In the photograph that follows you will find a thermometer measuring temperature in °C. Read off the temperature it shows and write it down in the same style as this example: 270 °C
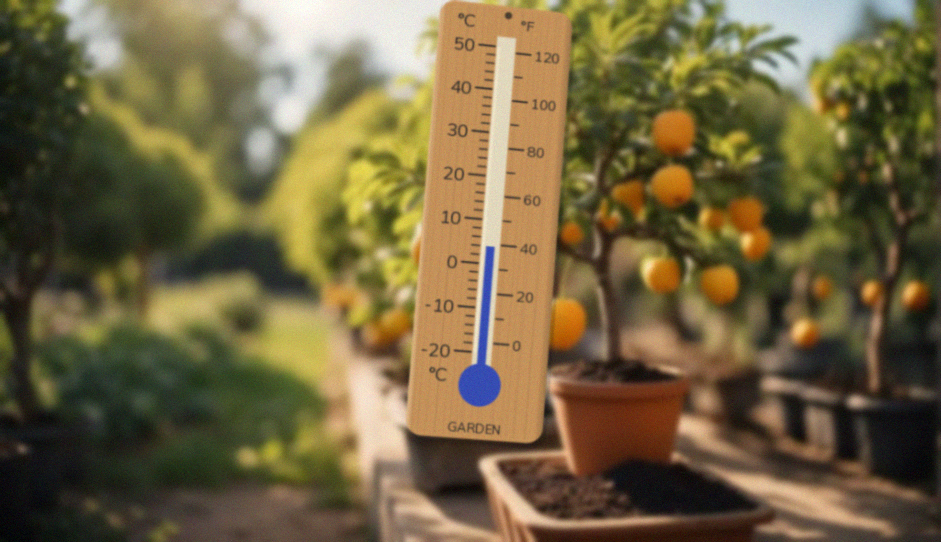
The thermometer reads 4 °C
